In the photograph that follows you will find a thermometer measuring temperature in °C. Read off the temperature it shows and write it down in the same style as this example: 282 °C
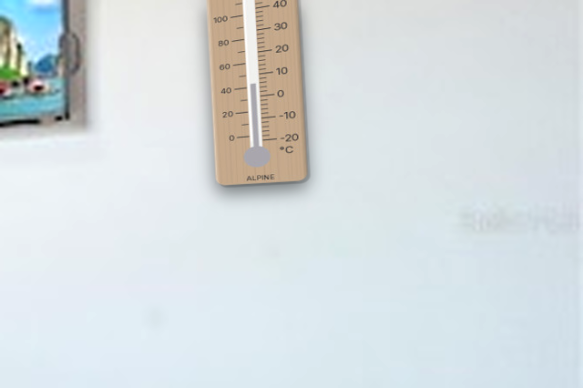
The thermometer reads 6 °C
